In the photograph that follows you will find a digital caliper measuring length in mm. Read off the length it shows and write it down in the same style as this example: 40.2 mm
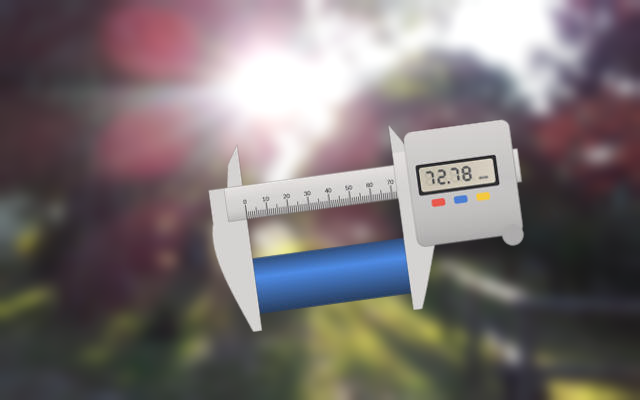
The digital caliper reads 72.78 mm
